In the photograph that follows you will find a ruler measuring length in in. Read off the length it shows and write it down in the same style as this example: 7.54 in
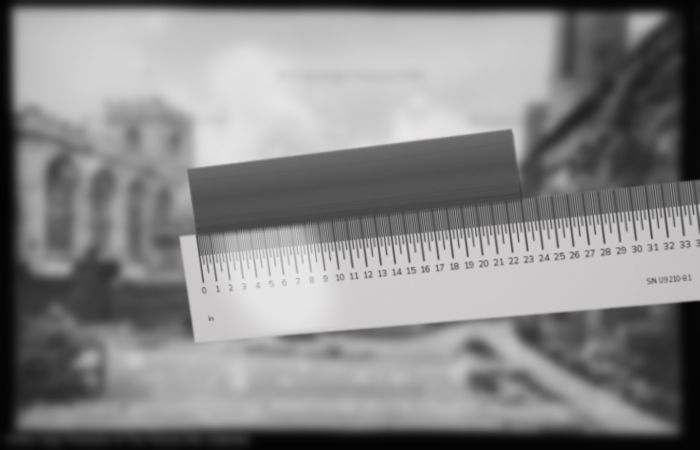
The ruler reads 23 in
